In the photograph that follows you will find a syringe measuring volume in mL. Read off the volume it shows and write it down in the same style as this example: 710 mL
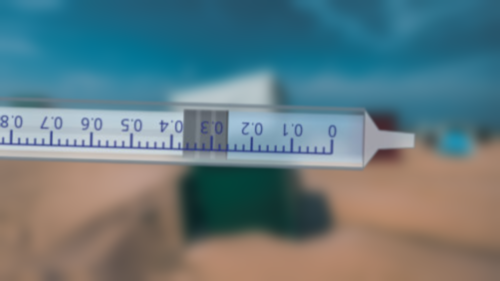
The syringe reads 0.26 mL
